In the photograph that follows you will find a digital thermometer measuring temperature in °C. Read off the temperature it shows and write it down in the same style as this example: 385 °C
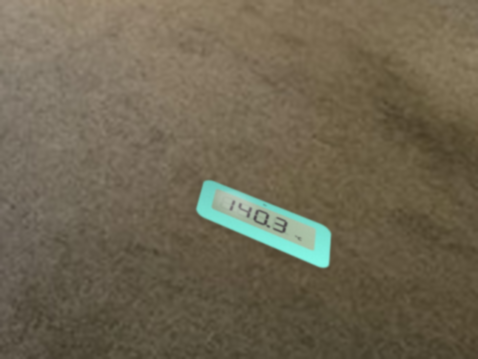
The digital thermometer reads 140.3 °C
